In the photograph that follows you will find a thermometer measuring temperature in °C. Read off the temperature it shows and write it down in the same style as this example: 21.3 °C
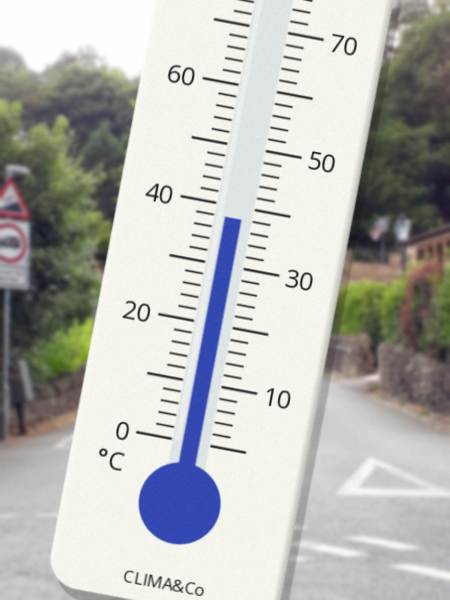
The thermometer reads 38 °C
